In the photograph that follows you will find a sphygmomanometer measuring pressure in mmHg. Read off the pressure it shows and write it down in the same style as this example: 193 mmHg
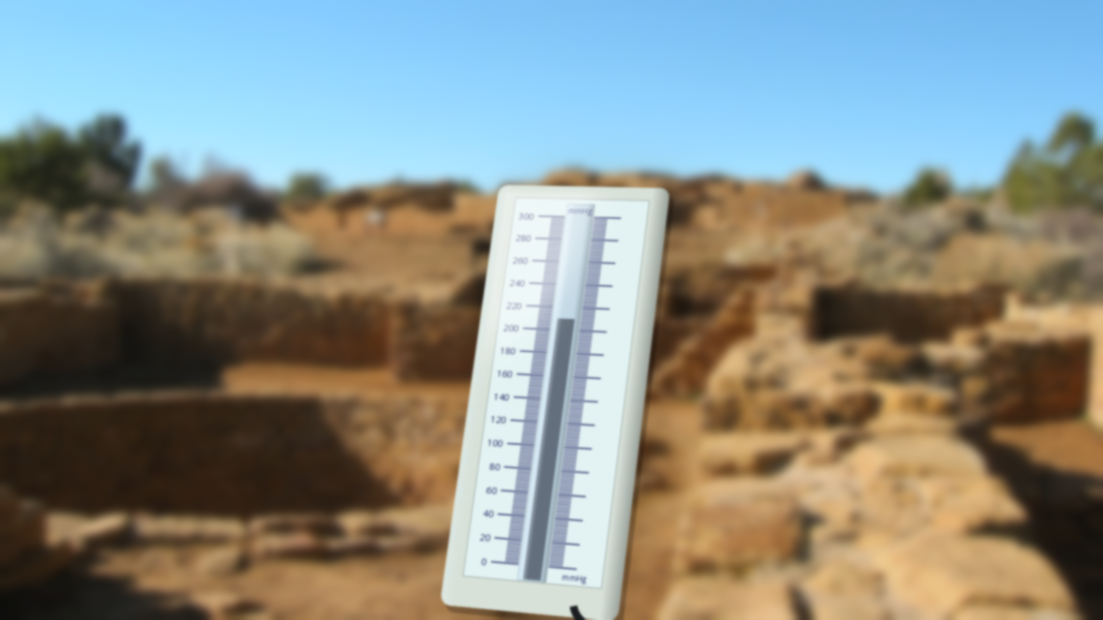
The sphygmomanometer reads 210 mmHg
